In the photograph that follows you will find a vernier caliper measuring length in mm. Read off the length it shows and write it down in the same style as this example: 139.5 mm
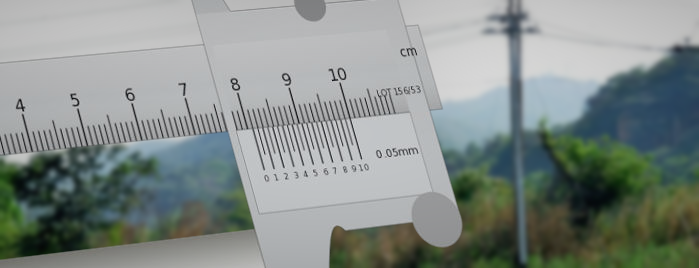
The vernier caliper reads 81.0 mm
